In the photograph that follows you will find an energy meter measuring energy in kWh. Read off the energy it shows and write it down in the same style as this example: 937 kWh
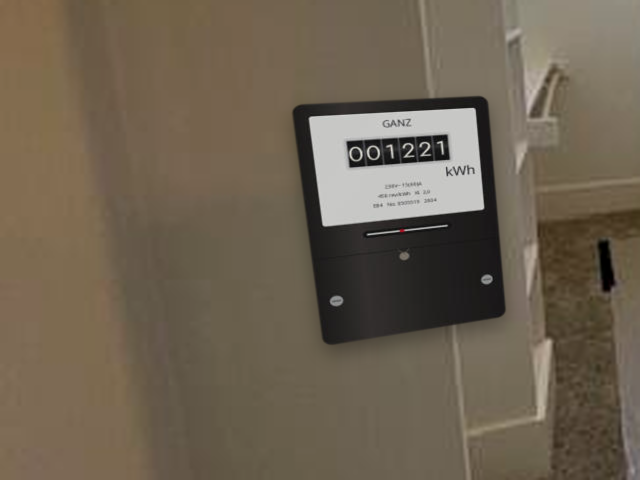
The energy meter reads 1221 kWh
